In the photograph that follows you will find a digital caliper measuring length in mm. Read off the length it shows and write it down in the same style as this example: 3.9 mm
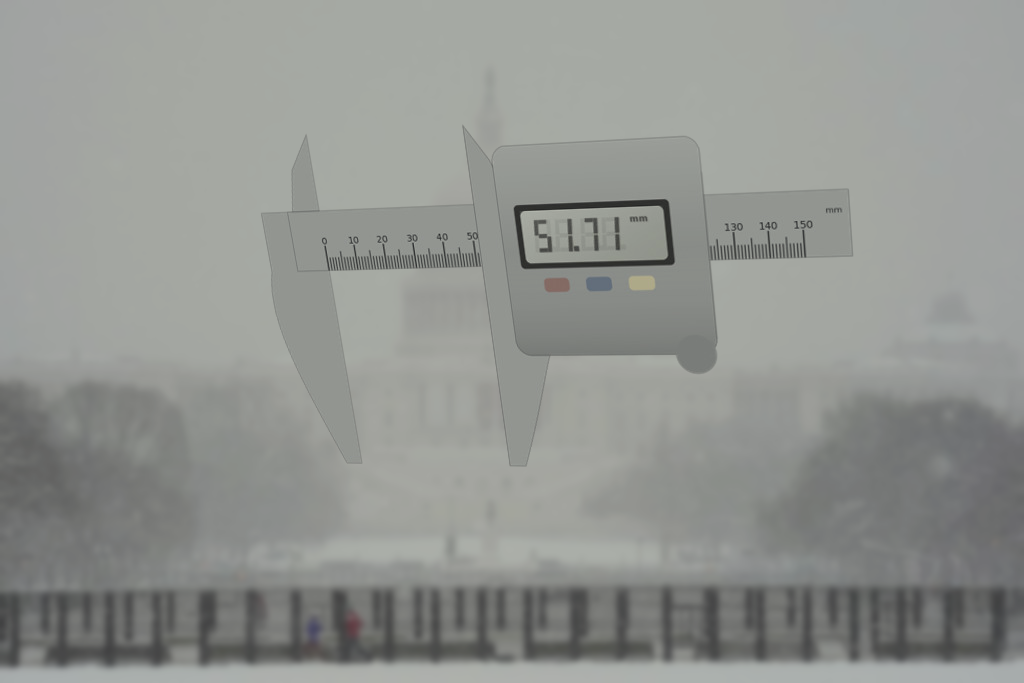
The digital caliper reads 51.71 mm
